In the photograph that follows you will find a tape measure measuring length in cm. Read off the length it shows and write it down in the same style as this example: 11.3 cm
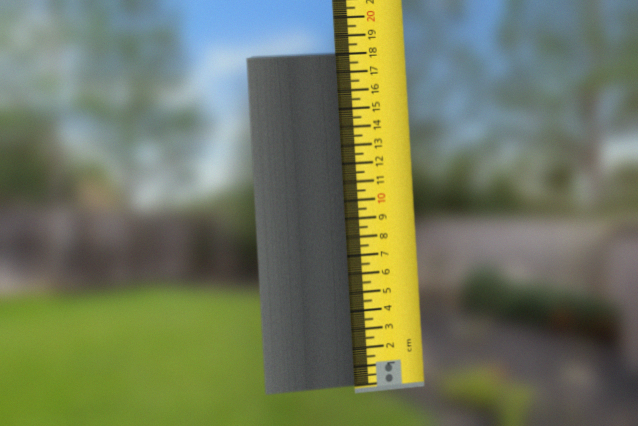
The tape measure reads 18 cm
